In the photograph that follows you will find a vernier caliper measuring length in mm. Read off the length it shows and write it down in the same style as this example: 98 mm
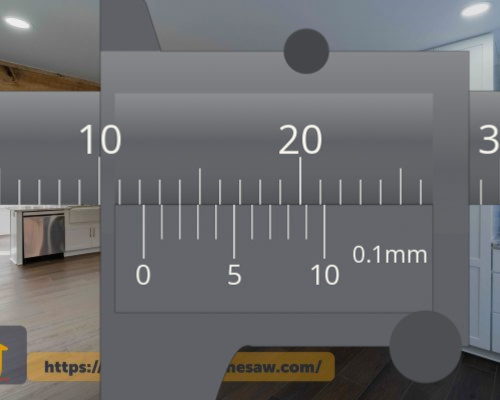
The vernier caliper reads 12.2 mm
